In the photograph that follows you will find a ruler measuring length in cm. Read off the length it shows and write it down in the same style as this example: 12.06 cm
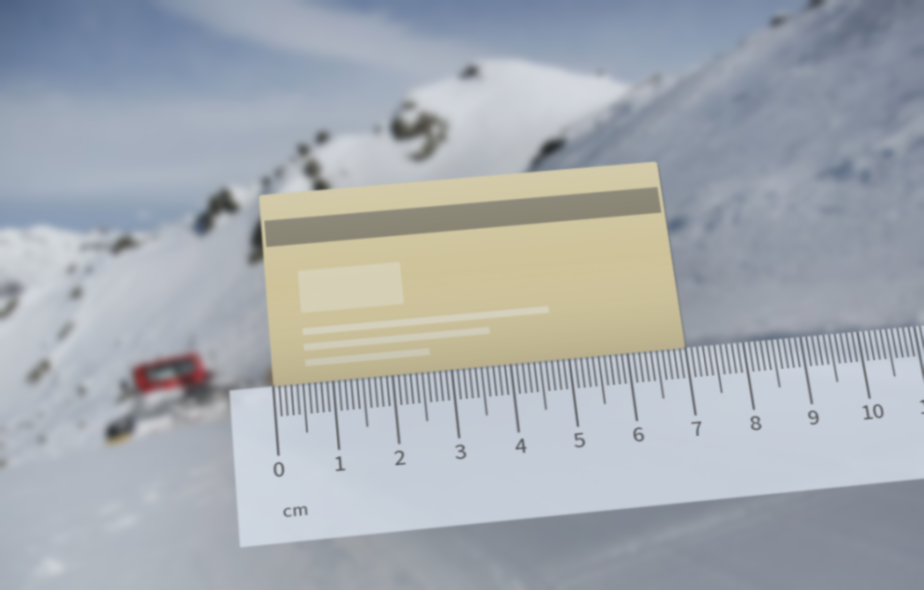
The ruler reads 7 cm
